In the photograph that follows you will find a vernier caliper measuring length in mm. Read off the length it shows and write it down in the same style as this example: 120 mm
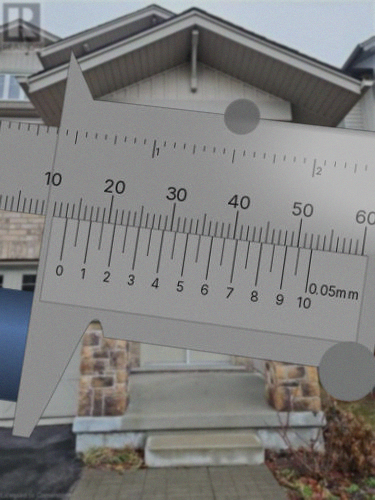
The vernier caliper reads 13.2 mm
